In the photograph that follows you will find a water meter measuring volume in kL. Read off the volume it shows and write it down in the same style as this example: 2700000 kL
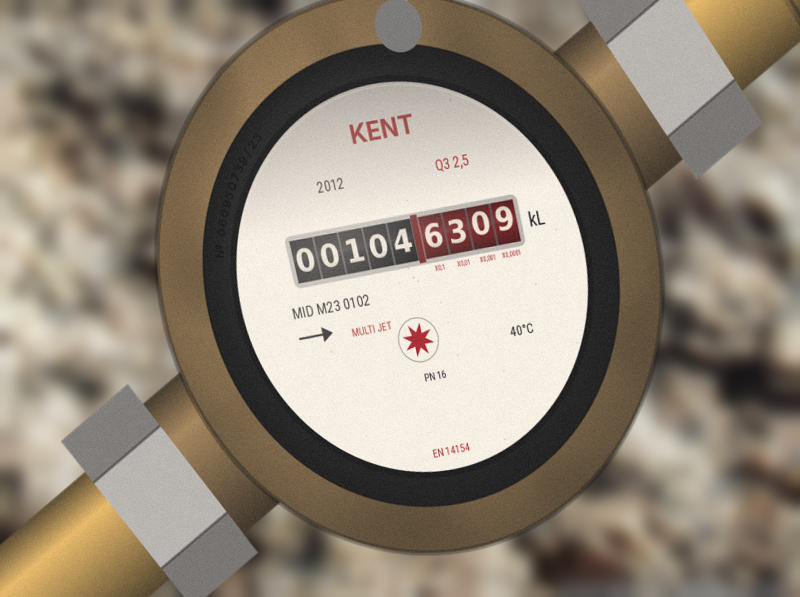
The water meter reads 104.6309 kL
